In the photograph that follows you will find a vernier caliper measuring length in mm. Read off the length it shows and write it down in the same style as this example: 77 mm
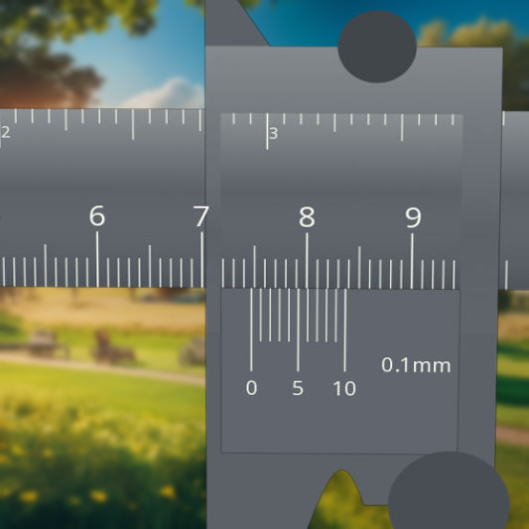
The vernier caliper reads 74.7 mm
